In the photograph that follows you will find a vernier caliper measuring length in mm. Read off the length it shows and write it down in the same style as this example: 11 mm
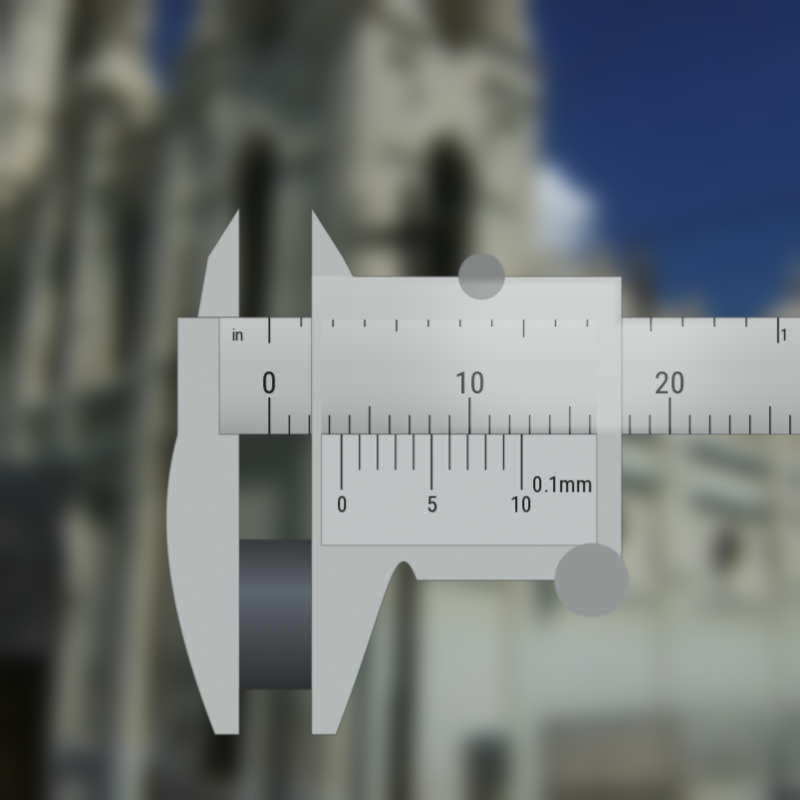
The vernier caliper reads 3.6 mm
